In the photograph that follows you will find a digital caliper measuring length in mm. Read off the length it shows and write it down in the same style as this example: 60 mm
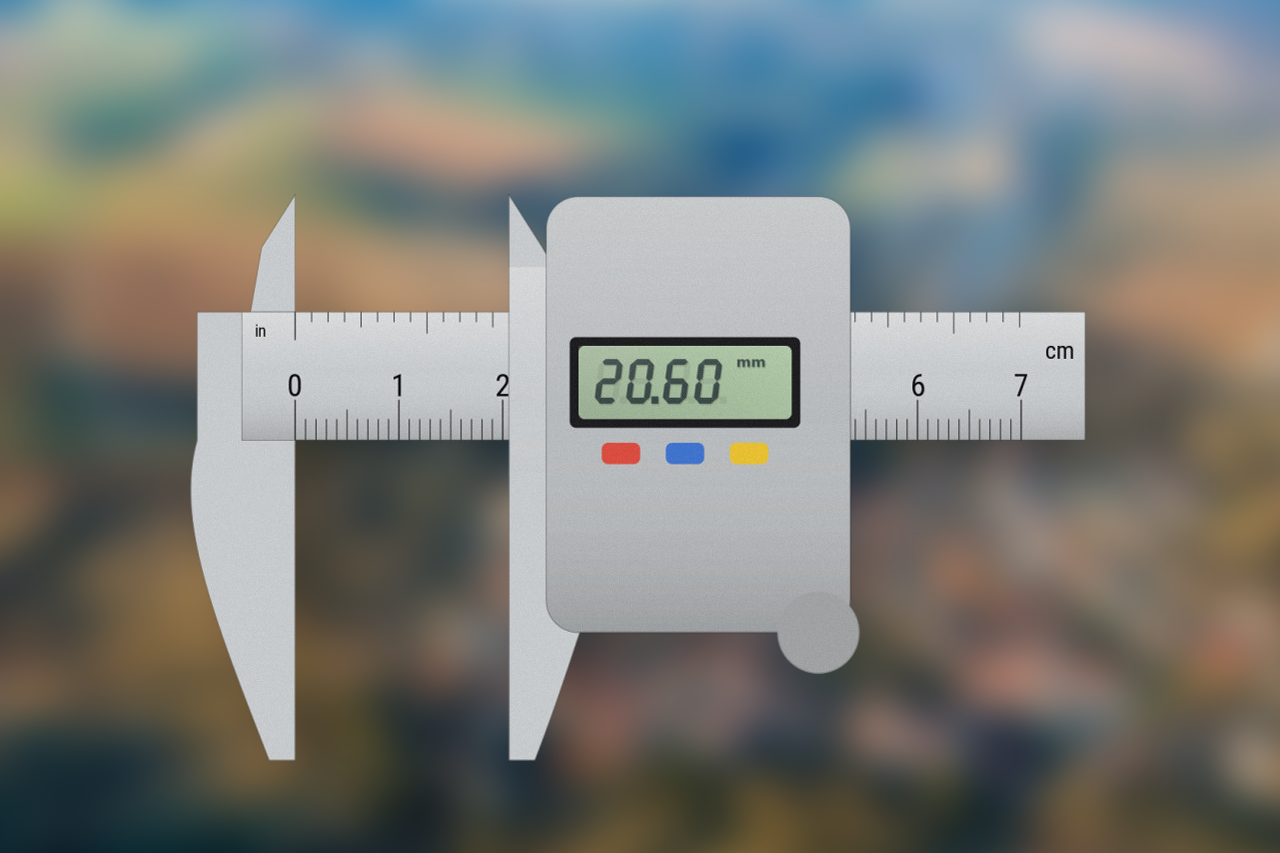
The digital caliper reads 20.60 mm
